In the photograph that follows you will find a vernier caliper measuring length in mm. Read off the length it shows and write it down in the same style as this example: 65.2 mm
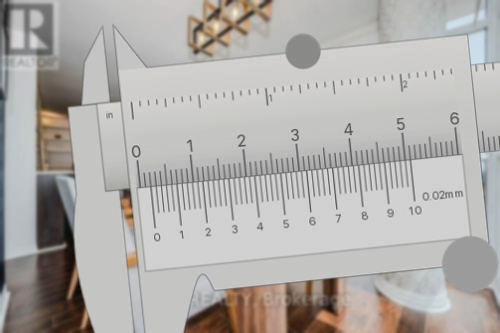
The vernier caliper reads 2.0 mm
